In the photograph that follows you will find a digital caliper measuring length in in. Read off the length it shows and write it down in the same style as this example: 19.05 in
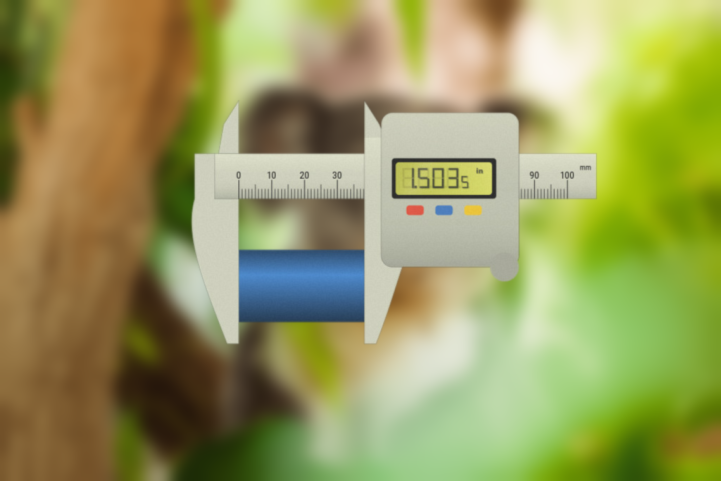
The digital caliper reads 1.5035 in
